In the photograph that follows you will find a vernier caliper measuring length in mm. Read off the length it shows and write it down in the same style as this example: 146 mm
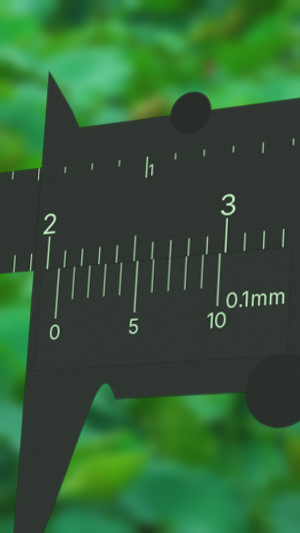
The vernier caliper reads 20.7 mm
